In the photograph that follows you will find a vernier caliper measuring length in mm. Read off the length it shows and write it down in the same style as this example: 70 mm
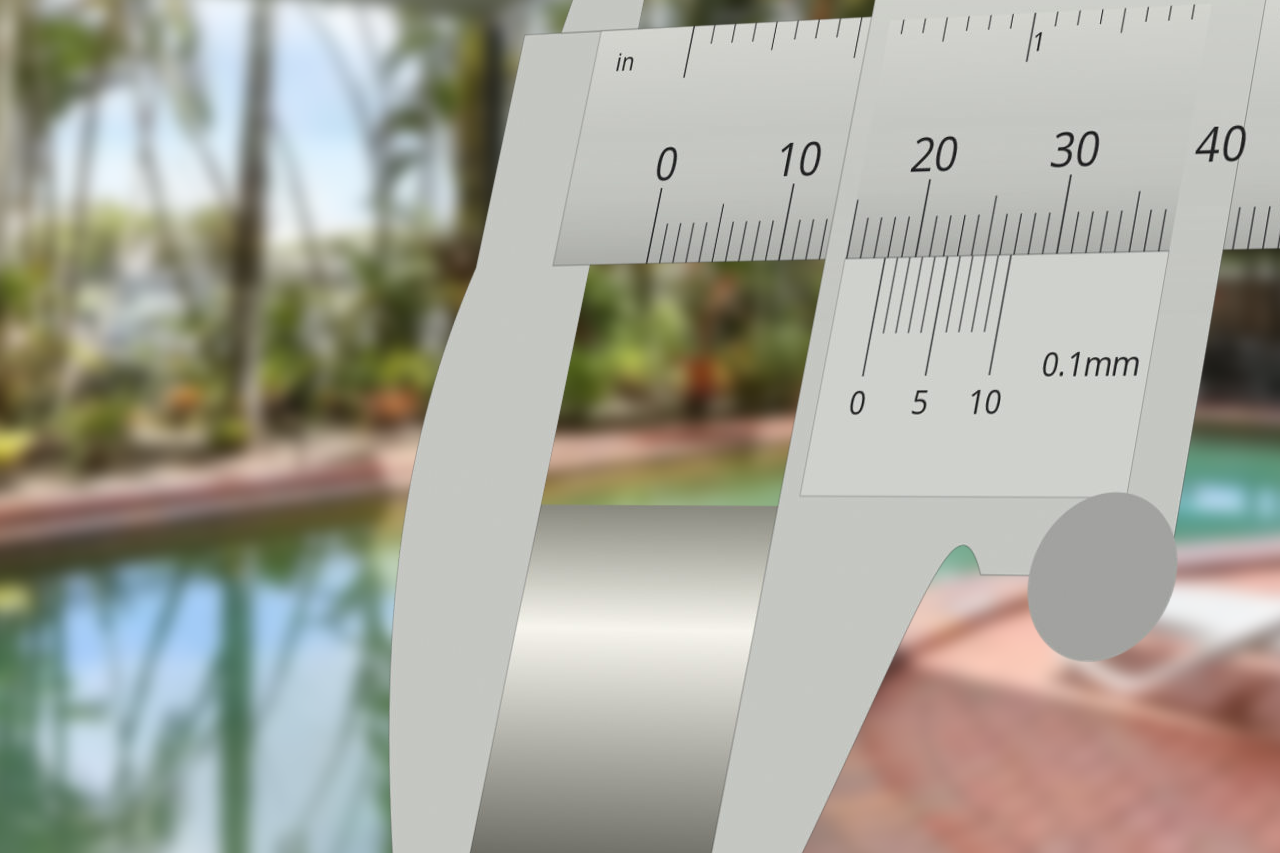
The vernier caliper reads 17.8 mm
